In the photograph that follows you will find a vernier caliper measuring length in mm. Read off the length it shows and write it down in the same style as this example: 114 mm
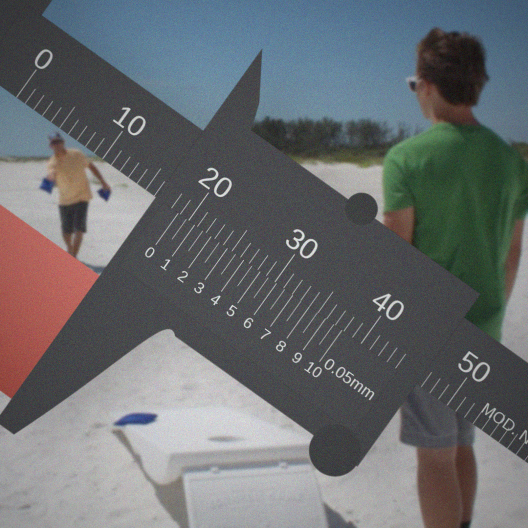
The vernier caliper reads 18.8 mm
